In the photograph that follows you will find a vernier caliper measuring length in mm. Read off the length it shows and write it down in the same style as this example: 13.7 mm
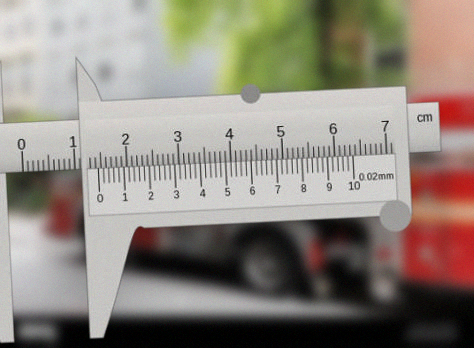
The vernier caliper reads 14.5 mm
